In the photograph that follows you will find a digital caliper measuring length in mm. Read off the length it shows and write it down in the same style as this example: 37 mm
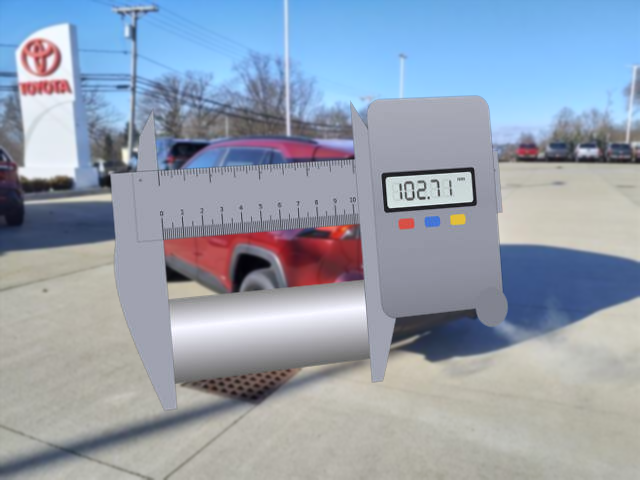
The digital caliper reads 102.71 mm
